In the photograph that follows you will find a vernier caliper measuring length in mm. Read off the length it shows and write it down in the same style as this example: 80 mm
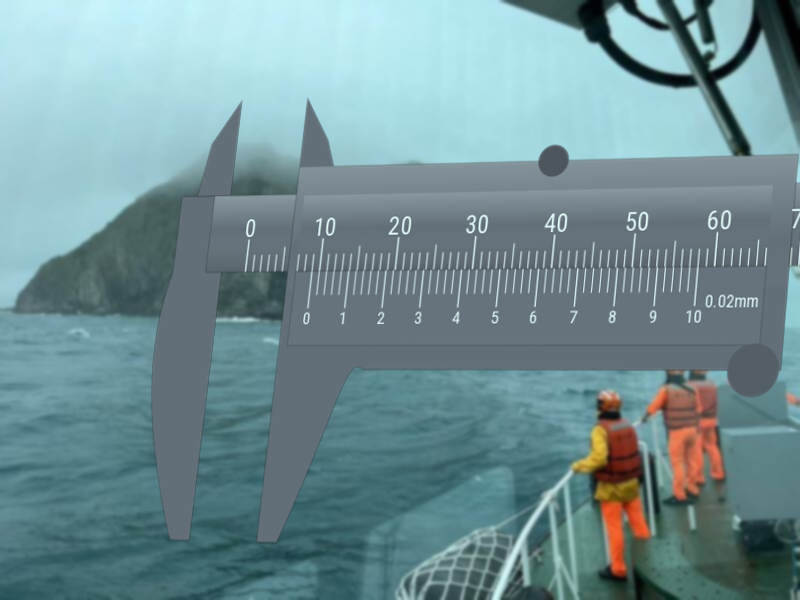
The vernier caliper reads 9.0 mm
